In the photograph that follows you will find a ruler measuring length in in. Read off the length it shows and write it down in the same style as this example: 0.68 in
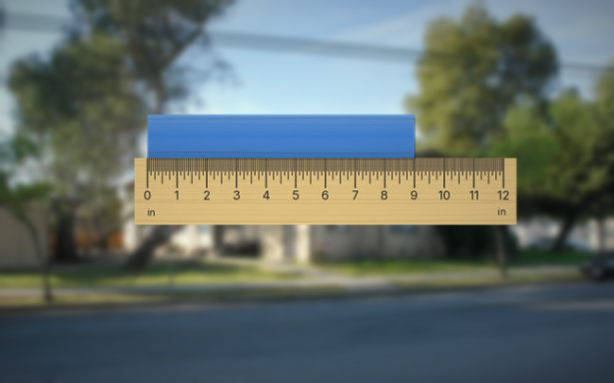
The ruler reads 9 in
